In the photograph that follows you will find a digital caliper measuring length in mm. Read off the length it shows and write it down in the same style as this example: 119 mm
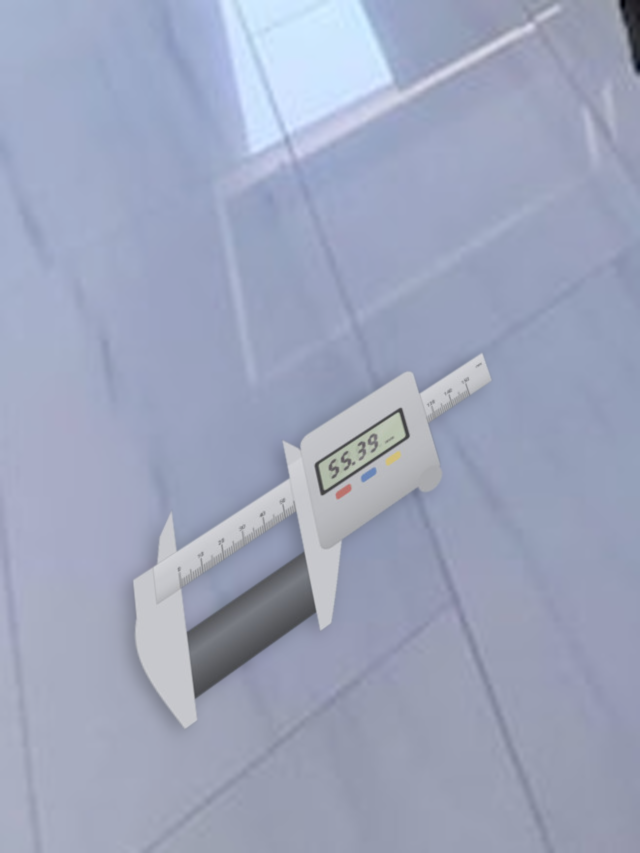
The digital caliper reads 55.39 mm
